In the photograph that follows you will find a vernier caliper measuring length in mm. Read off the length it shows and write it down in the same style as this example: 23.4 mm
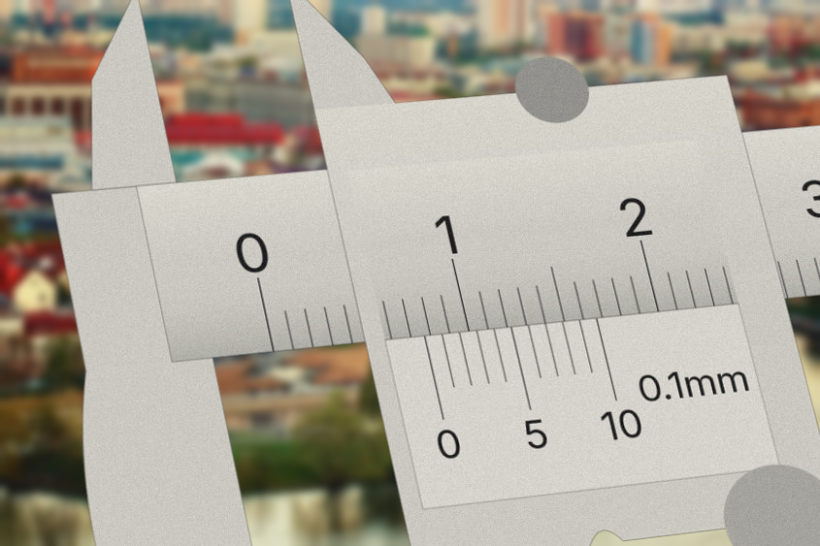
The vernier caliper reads 7.7 mm
